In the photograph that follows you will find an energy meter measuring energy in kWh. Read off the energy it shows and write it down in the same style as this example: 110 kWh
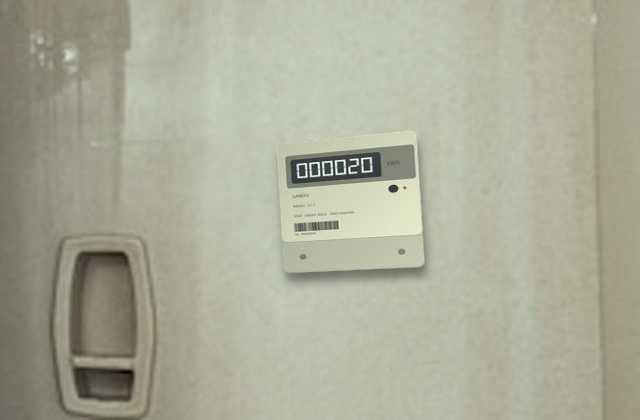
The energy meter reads 20 kWh
